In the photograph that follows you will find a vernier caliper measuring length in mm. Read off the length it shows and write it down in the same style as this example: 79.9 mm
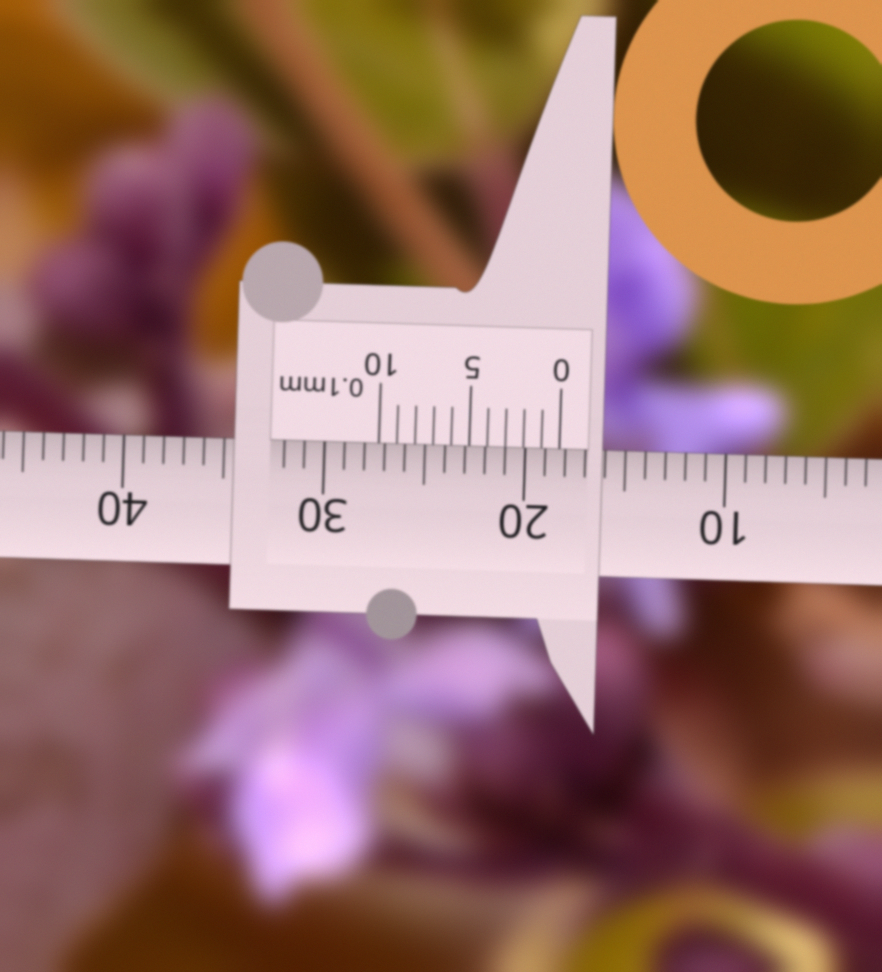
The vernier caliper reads 18.3 mm
